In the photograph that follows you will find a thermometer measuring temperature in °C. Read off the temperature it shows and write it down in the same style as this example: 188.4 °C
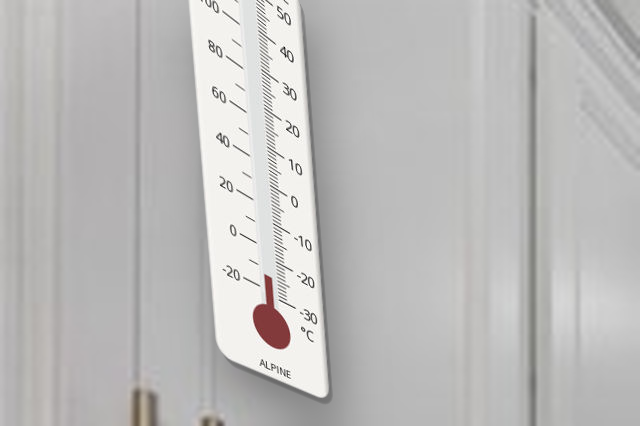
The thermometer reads -25 °C
